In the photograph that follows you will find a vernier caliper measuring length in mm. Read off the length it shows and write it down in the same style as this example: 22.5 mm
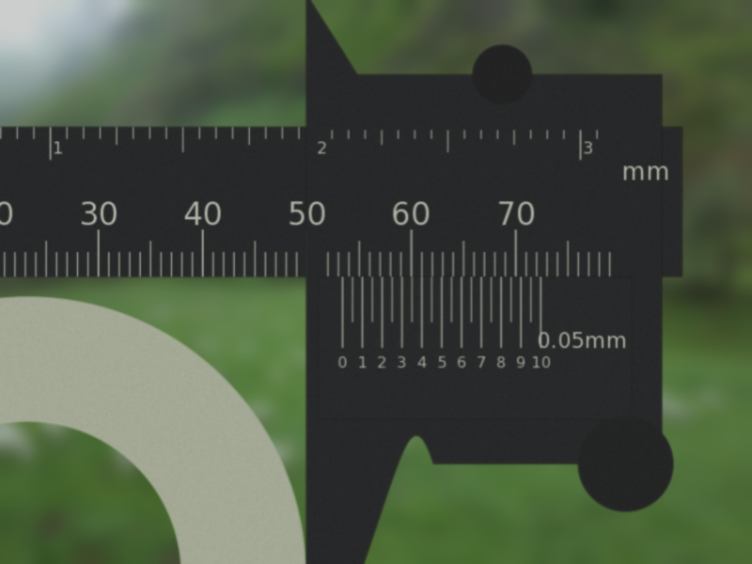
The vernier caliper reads 53.4 mm
